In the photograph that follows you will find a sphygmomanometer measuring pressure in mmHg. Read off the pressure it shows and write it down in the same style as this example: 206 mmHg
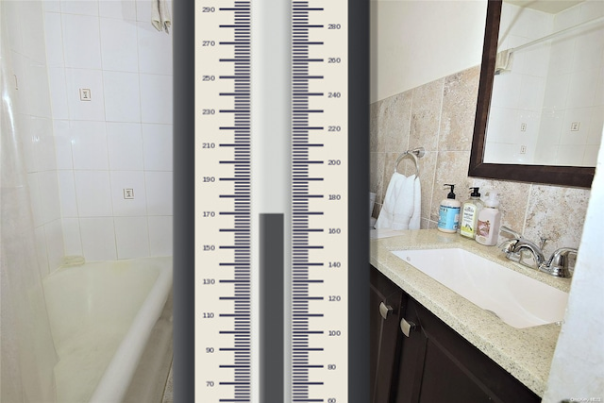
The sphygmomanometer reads 170 mmHg
